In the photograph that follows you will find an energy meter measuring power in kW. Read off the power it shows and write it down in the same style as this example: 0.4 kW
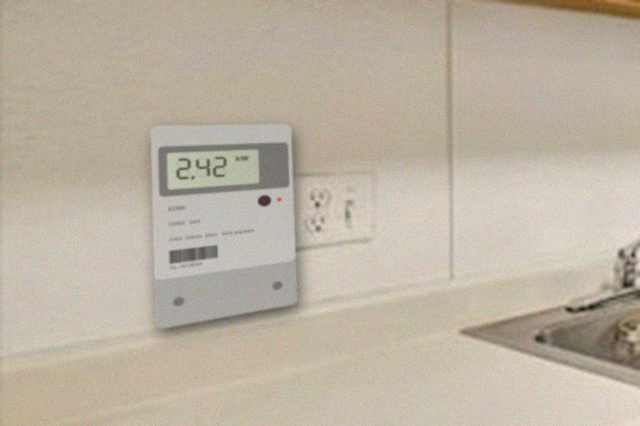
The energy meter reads 2.42 kW
